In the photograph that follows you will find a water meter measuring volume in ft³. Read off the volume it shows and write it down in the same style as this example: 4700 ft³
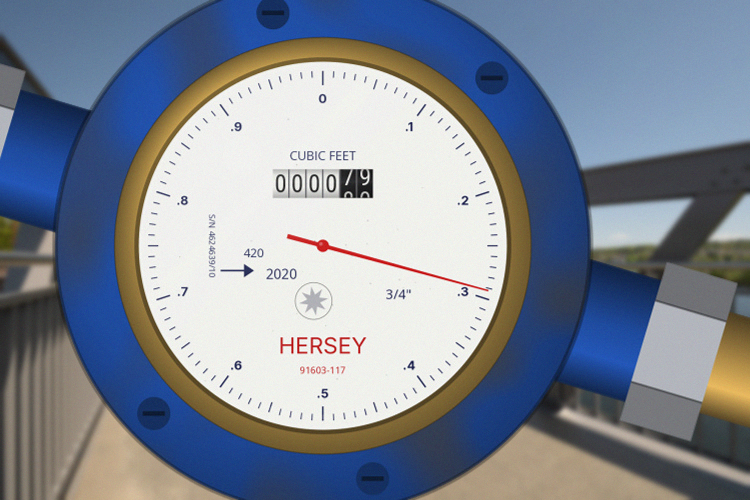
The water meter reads 79.29 ft³
